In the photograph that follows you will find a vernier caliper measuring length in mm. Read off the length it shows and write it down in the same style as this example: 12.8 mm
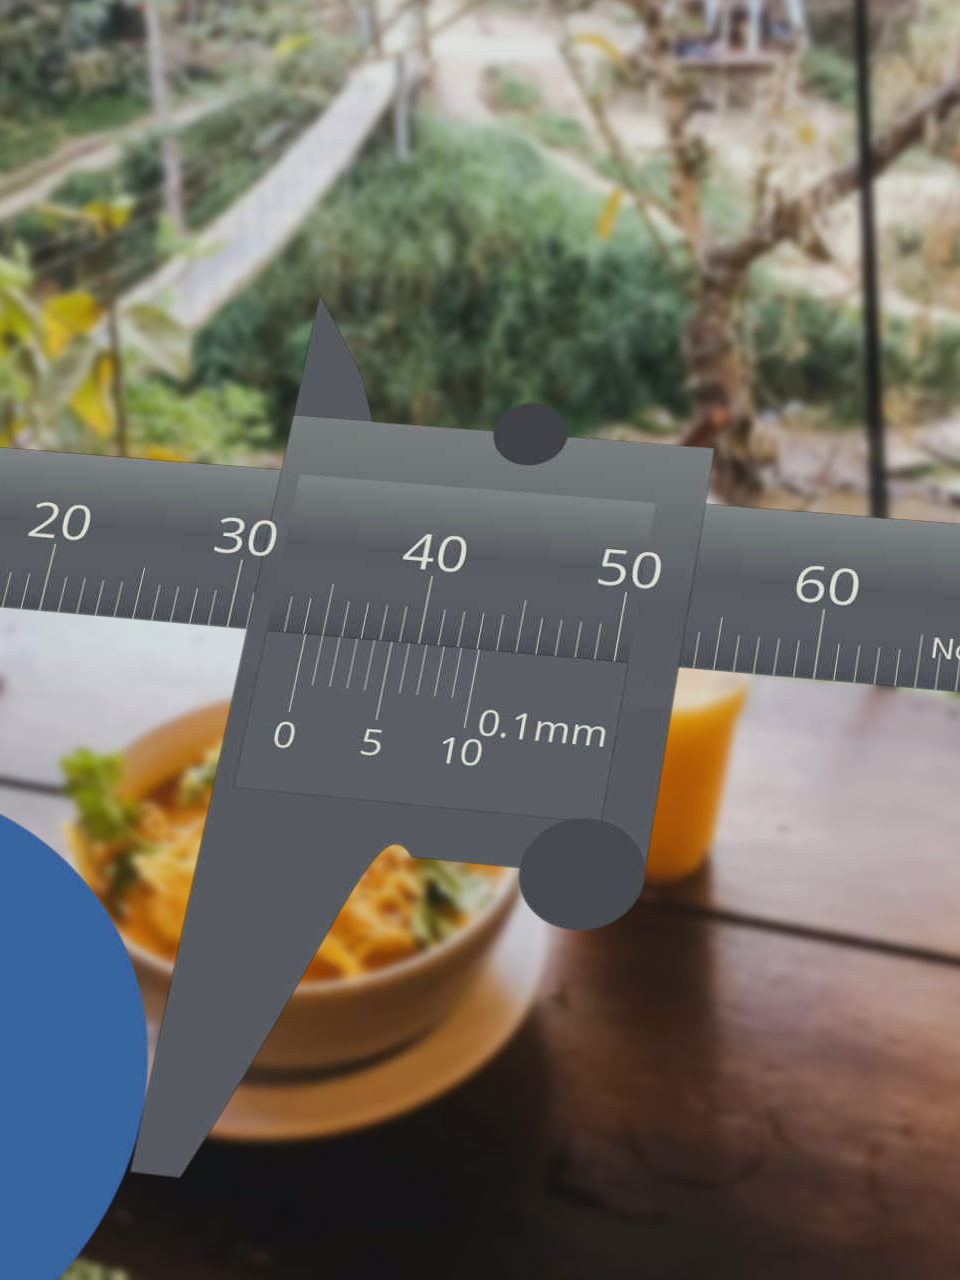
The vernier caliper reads 34.1 mm
